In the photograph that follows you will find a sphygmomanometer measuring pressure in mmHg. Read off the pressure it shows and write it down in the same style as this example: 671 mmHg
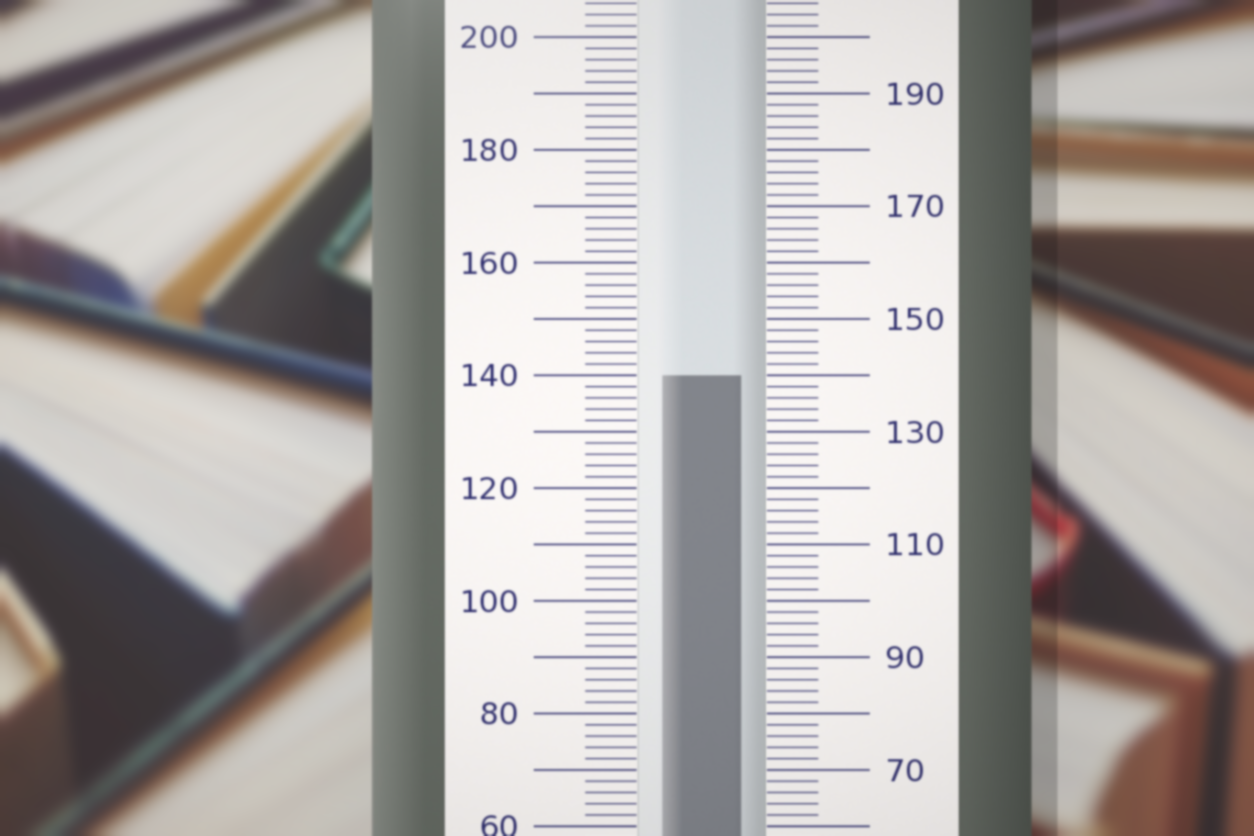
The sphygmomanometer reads 140 mmHg
